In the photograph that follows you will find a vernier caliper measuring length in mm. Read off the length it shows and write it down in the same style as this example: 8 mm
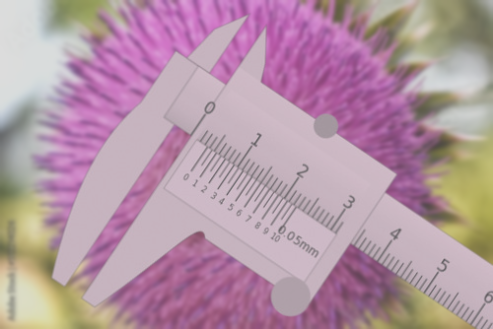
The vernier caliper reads 3.6 mm
